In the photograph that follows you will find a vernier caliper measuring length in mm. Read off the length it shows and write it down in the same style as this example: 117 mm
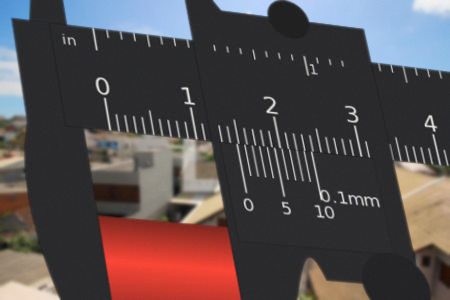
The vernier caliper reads 14.8 mm
